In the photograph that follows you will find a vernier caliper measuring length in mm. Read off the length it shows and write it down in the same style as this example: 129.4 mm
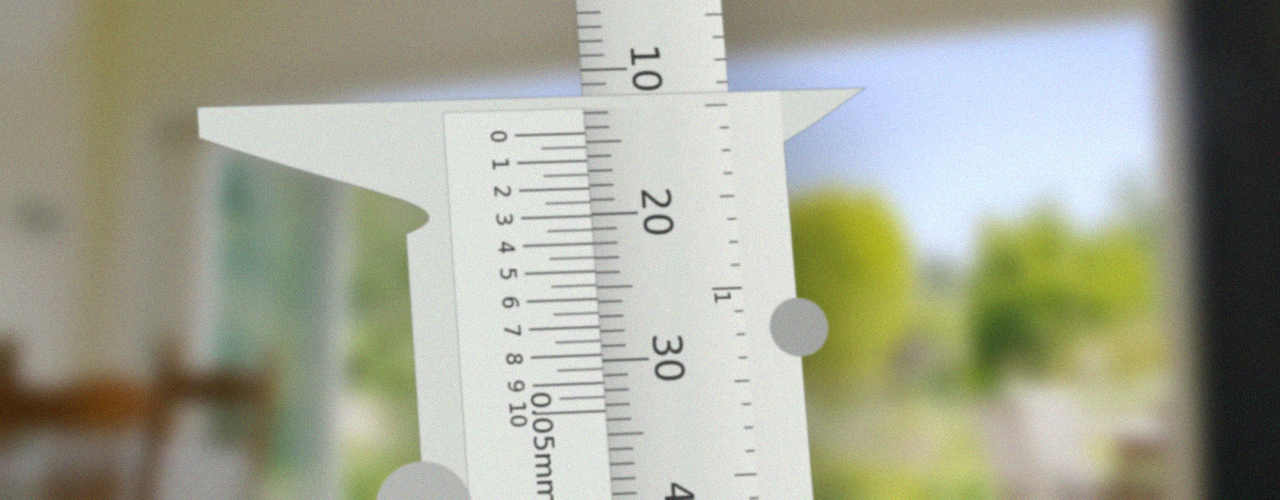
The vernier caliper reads 14.4 mm
